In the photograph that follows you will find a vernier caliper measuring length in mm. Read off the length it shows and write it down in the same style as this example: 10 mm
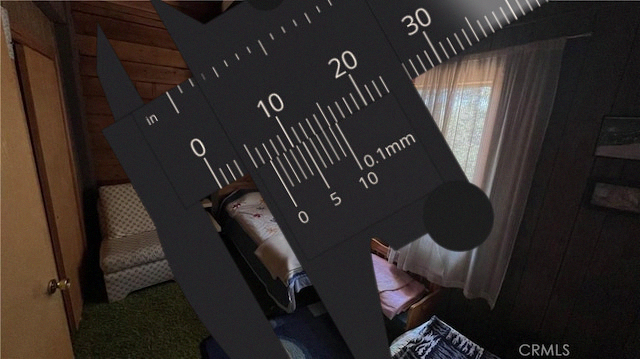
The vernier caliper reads 6.8 mm
